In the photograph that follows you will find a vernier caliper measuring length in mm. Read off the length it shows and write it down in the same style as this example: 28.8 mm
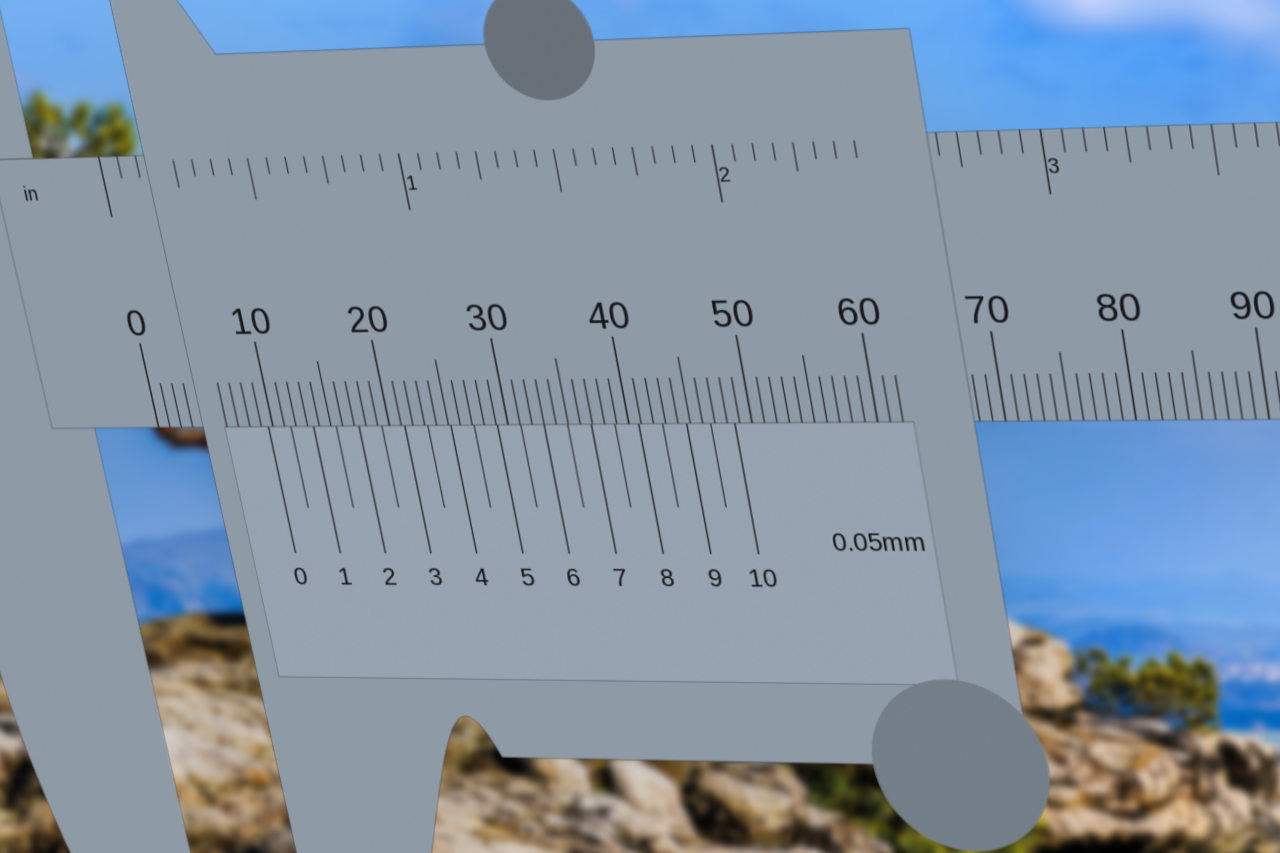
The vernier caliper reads 9.6 mm
